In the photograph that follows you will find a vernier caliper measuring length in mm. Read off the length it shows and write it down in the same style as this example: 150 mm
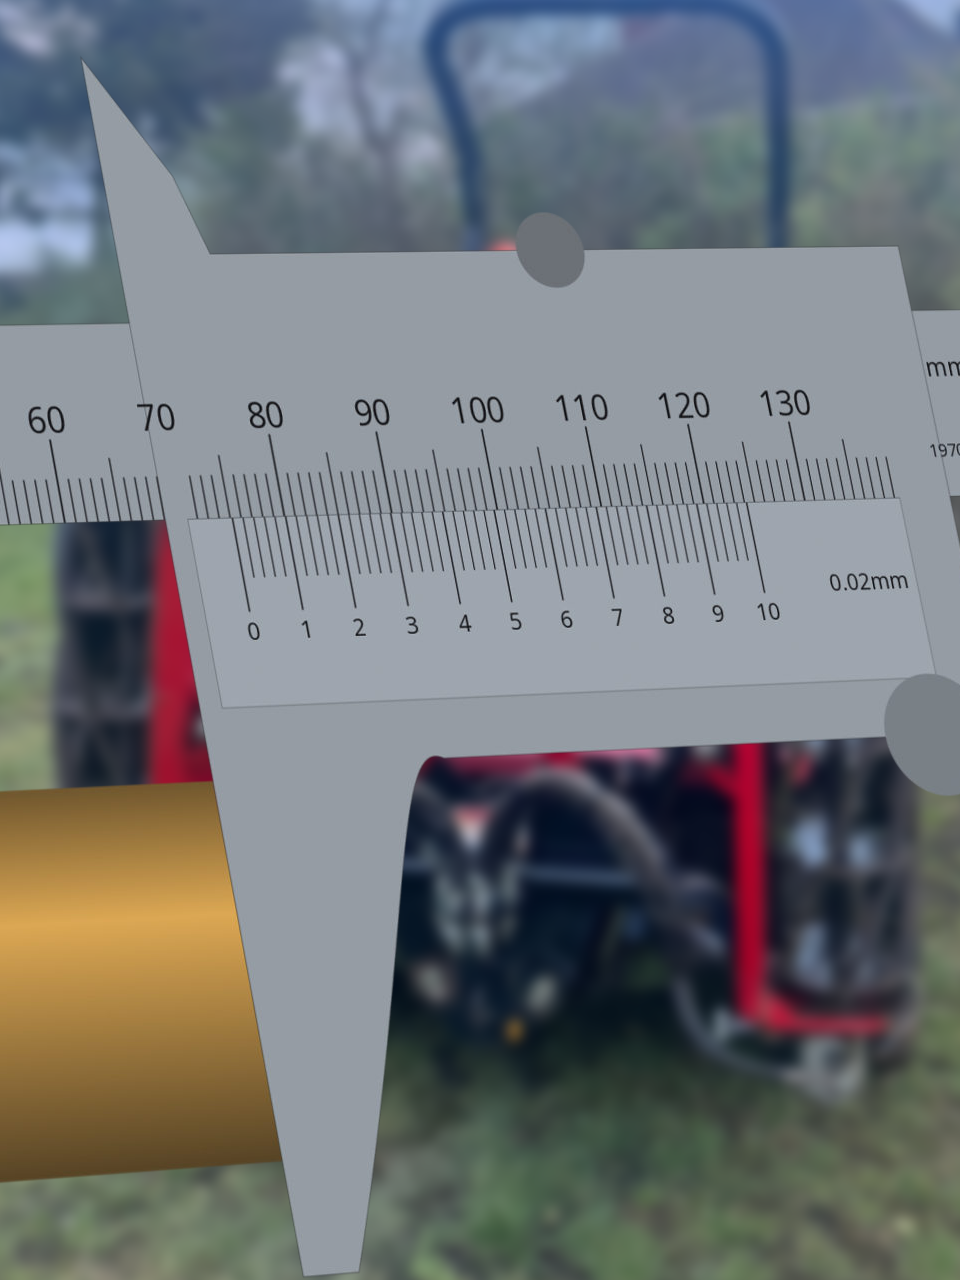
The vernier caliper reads 75.2 mm
